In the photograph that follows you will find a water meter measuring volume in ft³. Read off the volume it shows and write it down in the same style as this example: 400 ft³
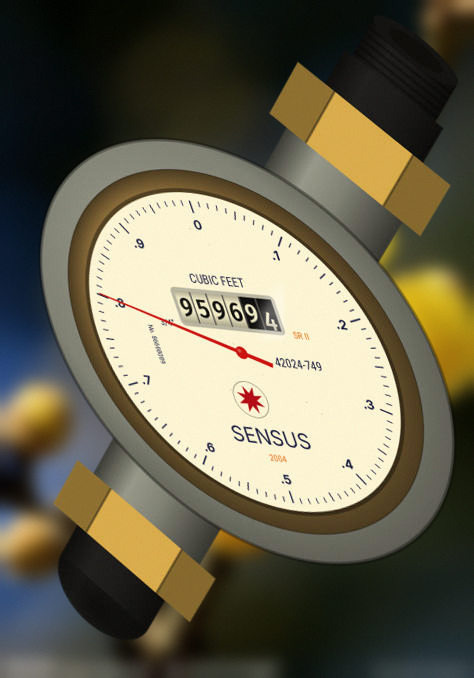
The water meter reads 959693.80 ft³
